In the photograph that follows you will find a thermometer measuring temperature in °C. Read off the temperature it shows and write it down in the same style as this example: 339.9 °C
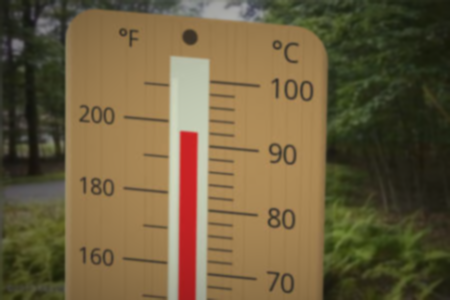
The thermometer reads 92 °C
